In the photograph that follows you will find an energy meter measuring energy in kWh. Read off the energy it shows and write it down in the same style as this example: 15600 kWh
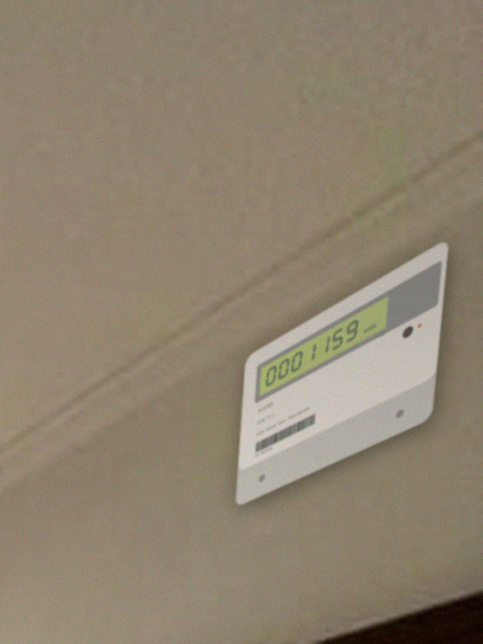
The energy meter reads 1159 kWh
